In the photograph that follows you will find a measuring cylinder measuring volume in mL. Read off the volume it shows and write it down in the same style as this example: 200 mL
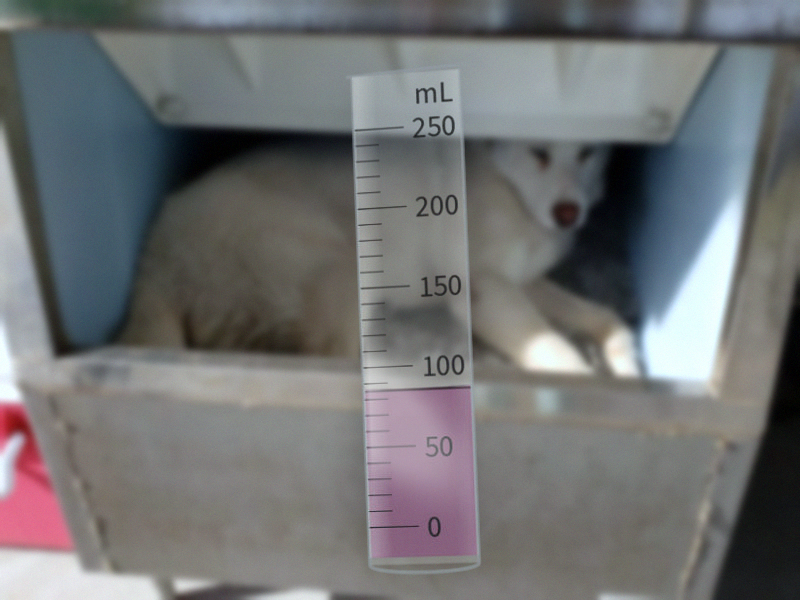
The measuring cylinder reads 85 mL
